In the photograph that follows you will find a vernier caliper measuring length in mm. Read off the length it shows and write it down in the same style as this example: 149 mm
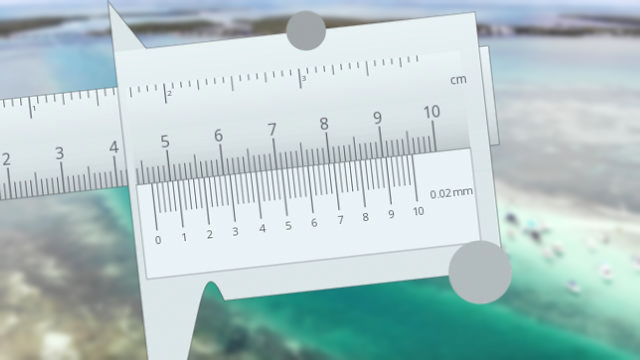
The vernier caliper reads 46.5 mm
